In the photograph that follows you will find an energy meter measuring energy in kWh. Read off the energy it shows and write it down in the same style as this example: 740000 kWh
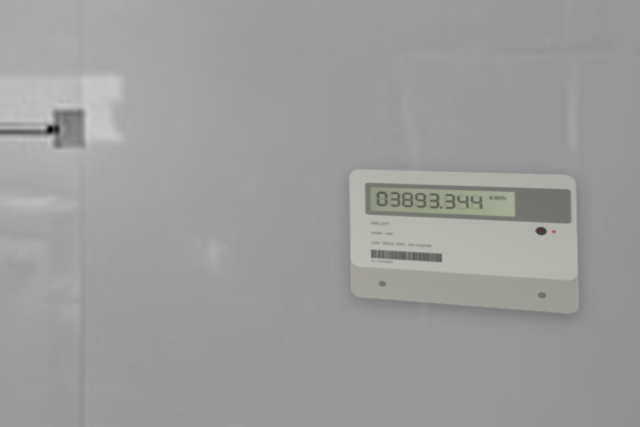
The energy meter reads 3893.344 kWh
